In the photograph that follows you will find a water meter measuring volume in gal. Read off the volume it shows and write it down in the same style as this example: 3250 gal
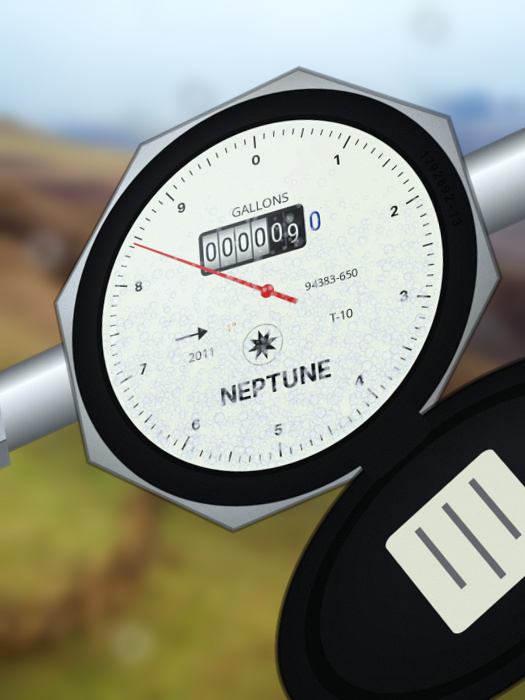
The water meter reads 88.4 gal
